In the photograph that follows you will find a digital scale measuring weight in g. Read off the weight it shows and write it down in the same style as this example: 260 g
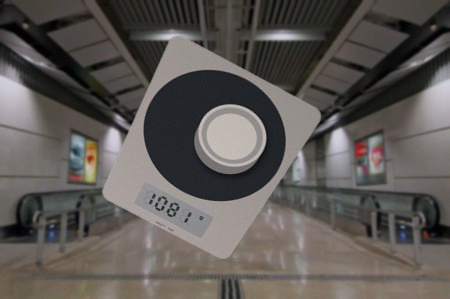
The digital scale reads 1081 g
